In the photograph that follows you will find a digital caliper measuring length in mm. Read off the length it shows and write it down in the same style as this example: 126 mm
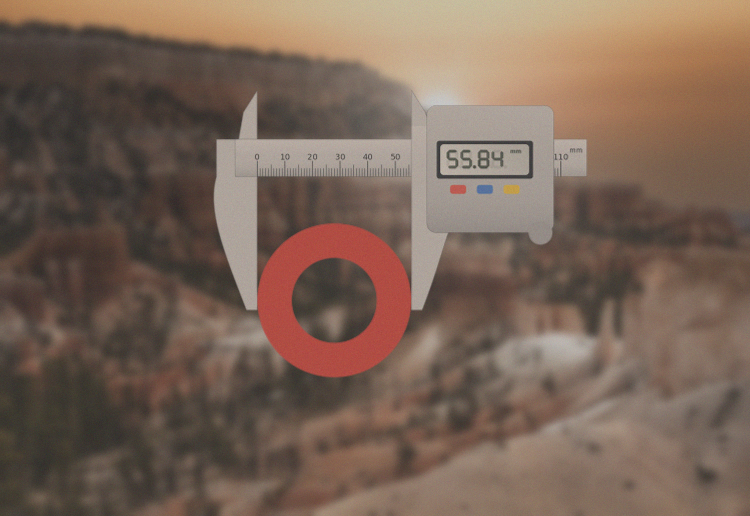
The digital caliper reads 55.84 mm
